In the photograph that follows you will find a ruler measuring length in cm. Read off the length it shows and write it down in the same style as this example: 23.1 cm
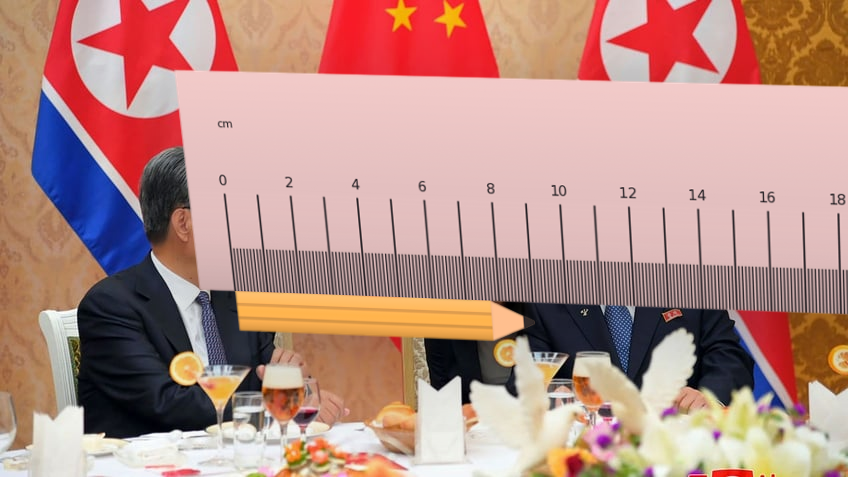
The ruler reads 9 cm
